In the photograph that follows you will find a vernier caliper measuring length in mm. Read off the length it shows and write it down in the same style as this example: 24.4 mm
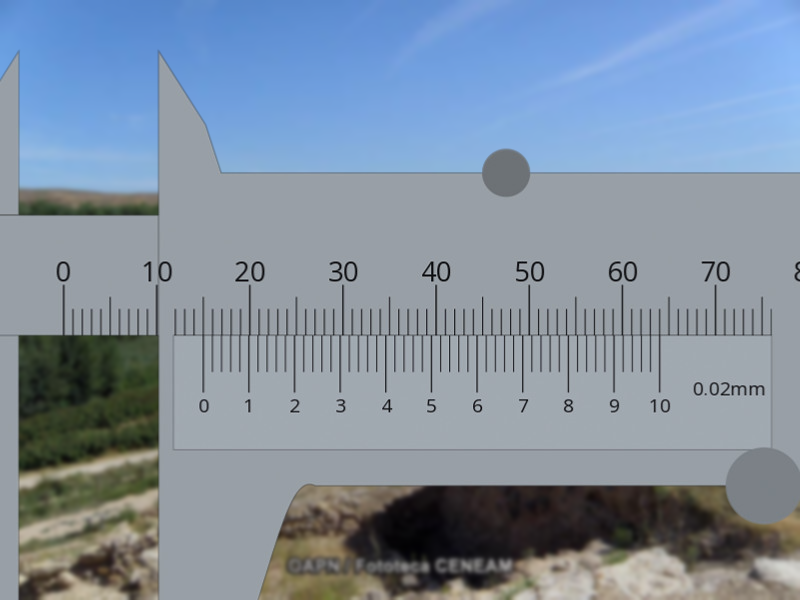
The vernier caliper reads 15.0 mm
